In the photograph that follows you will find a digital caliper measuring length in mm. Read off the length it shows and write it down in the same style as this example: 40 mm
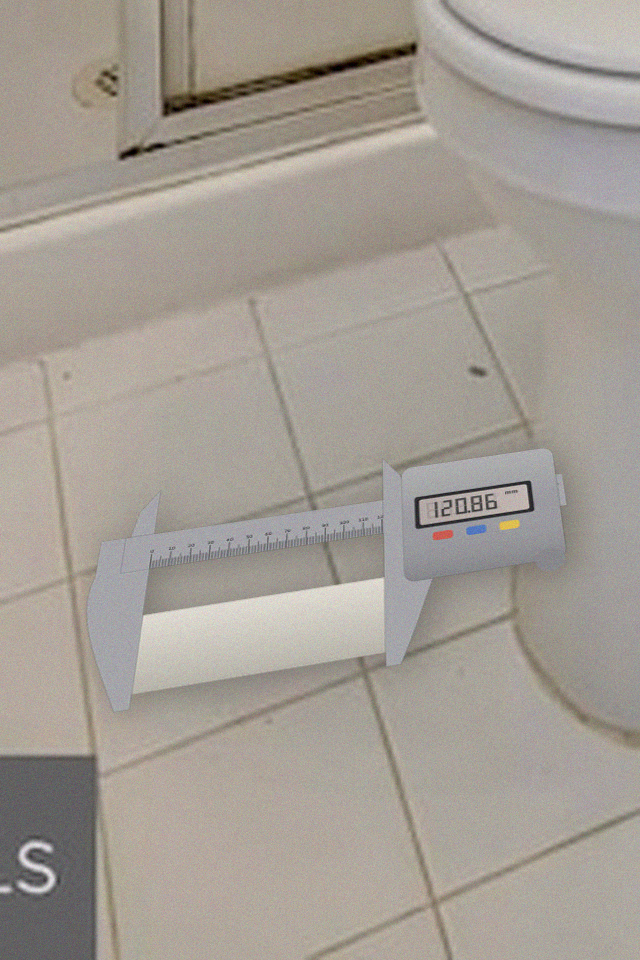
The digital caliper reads 120.86 mm
